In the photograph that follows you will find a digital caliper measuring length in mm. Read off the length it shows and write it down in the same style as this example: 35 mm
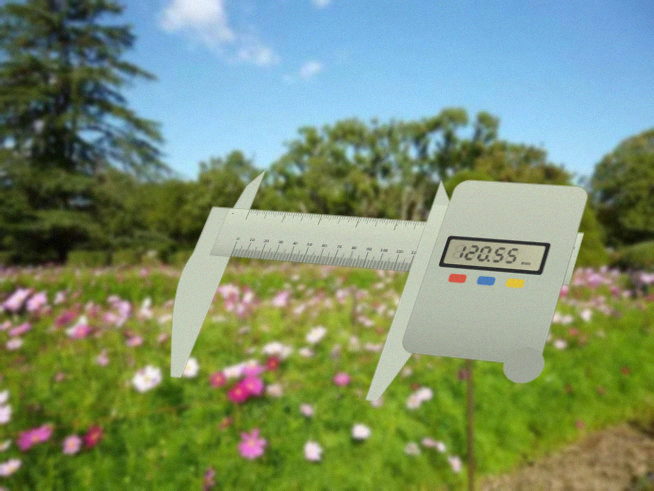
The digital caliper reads 120.55 mm
